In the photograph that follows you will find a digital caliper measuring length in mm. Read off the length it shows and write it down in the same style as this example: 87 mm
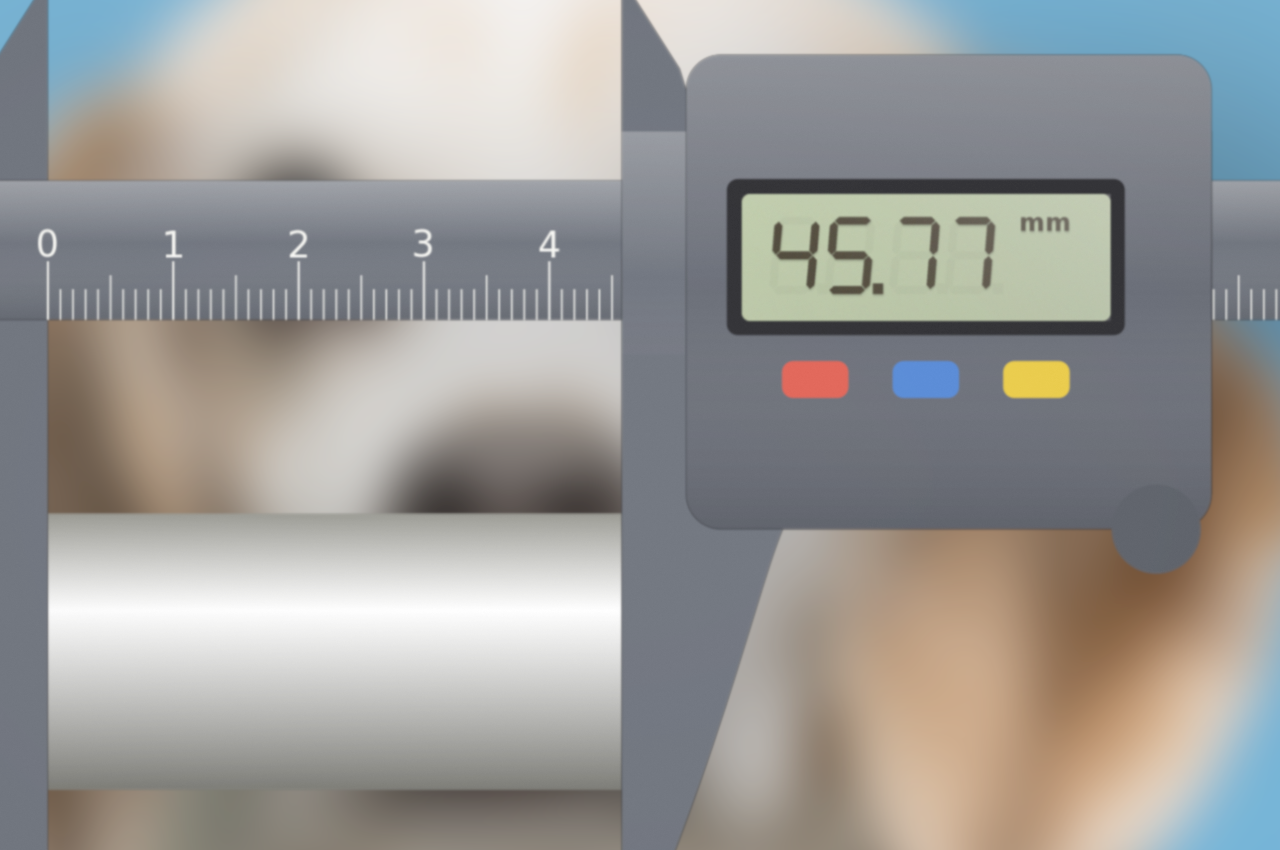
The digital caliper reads 45.77 mm
